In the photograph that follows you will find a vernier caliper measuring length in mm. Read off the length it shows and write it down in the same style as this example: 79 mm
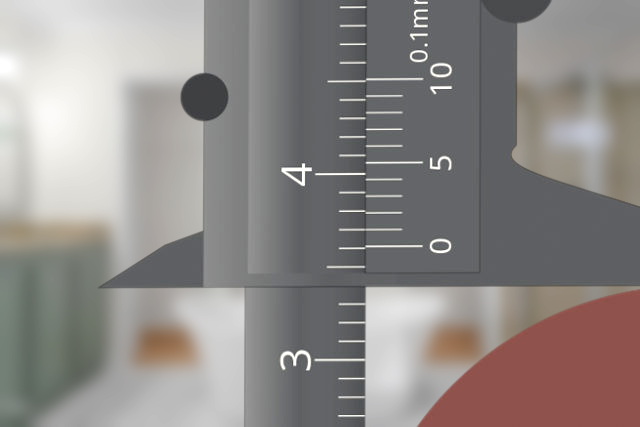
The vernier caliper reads 36.1 mm
